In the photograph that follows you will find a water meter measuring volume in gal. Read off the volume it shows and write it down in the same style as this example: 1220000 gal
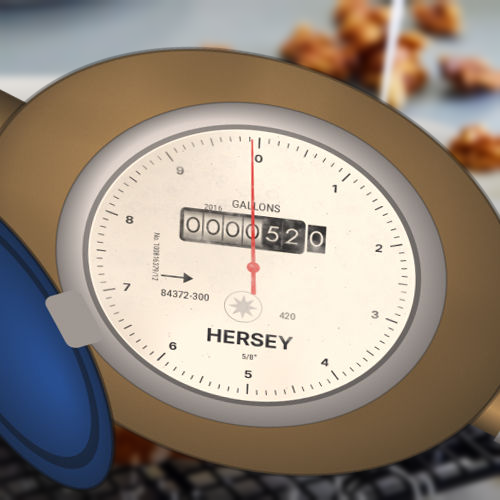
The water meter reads 519.9 gal
